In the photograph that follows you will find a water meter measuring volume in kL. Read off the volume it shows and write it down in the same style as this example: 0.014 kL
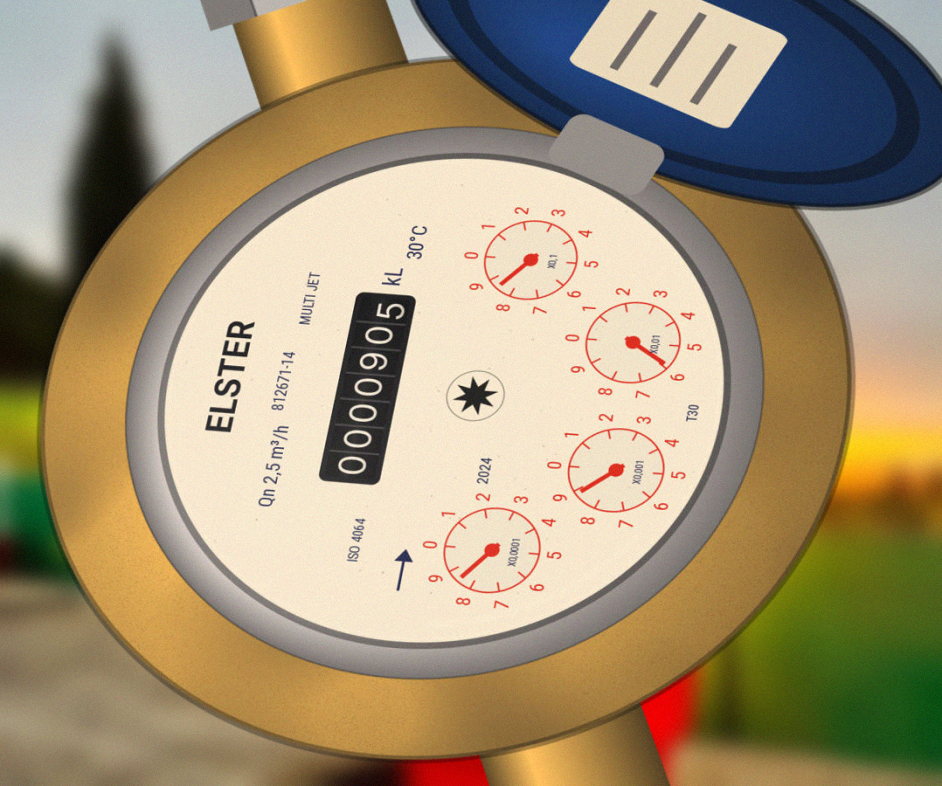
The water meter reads 904.8588 kL
